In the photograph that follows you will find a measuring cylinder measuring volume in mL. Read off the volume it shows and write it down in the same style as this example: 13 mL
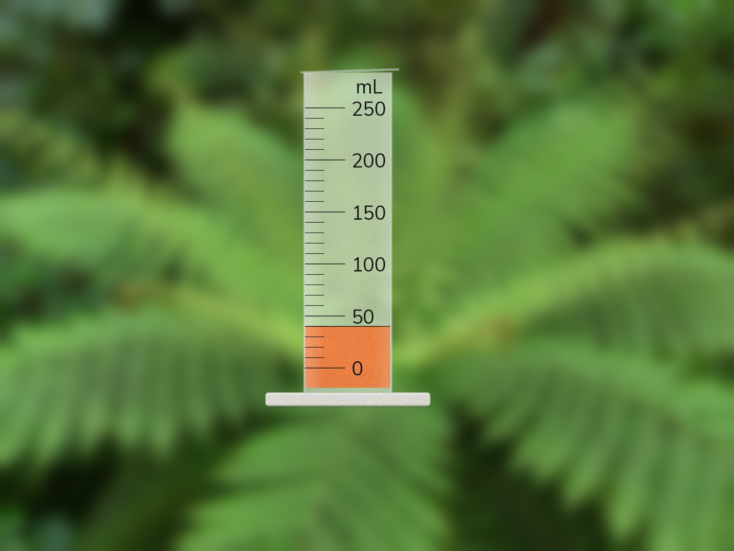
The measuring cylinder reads 40 mL
